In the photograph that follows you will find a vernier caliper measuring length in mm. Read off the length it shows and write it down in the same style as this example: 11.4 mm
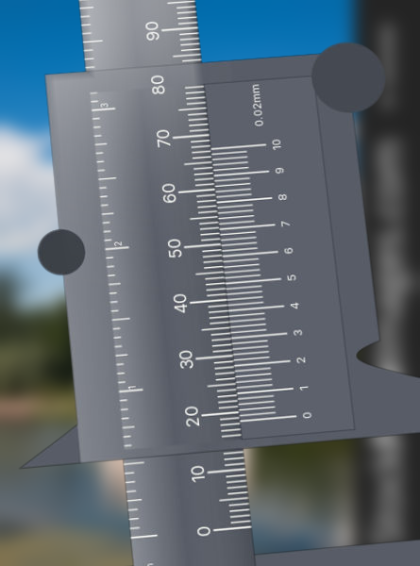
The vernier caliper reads 18.4 mm
